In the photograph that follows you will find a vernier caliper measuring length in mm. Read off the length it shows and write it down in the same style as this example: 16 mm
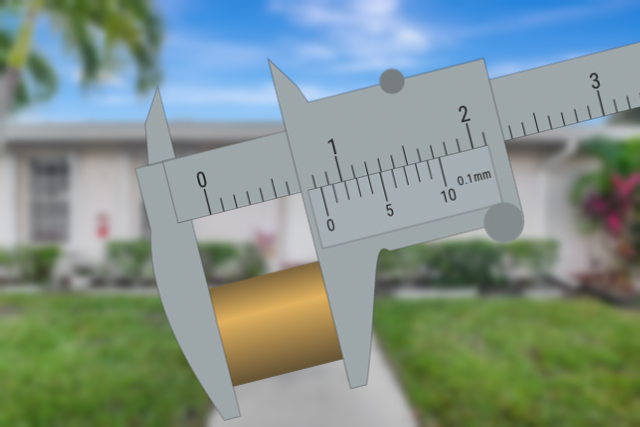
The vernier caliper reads 8.4 mm
